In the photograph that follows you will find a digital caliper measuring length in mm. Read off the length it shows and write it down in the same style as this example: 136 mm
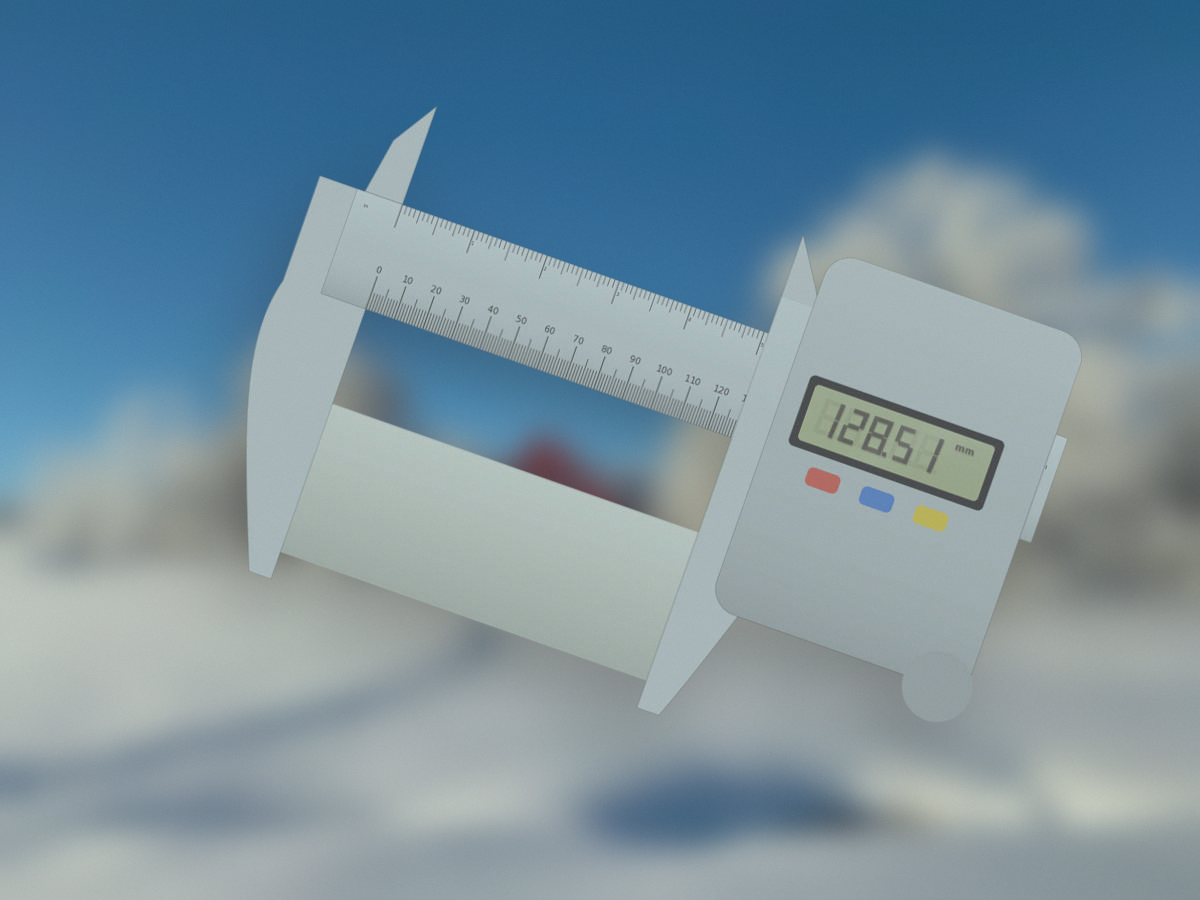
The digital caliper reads 128.51 mm
